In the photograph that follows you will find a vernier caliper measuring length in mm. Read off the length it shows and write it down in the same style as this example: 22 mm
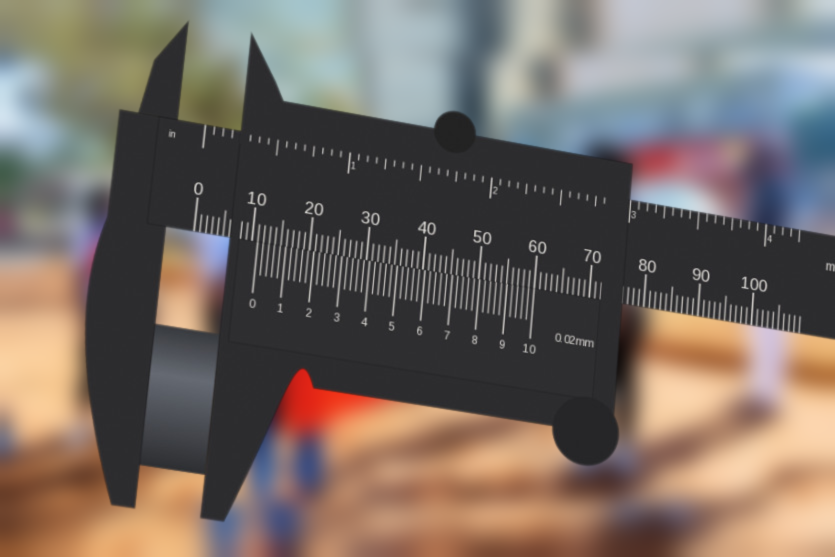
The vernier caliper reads 11.0 mm
